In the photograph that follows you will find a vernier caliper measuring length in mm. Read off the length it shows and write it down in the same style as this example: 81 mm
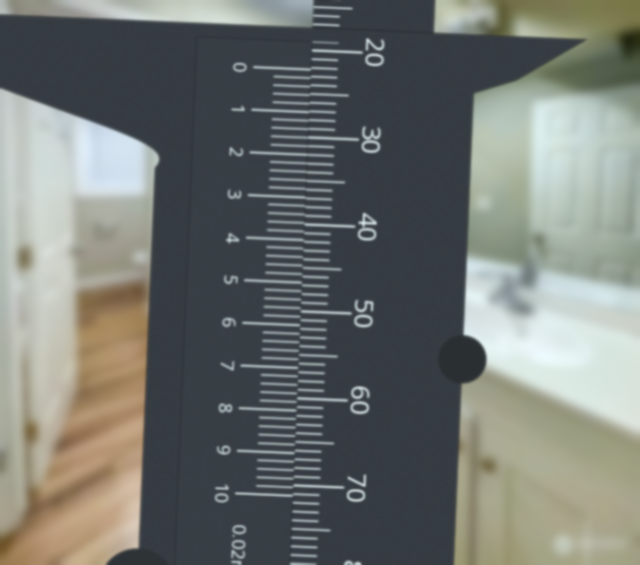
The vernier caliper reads 22.2 mm
